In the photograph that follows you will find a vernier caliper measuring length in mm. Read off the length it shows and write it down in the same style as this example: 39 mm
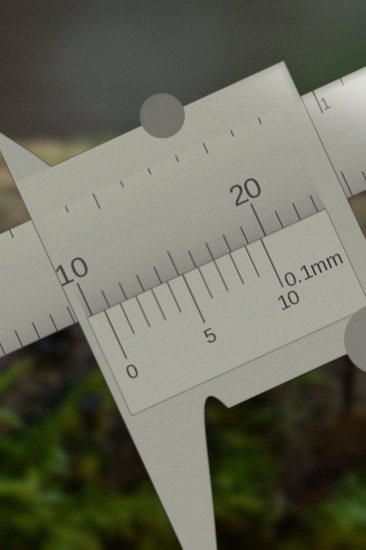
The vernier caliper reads 10.7 mm
